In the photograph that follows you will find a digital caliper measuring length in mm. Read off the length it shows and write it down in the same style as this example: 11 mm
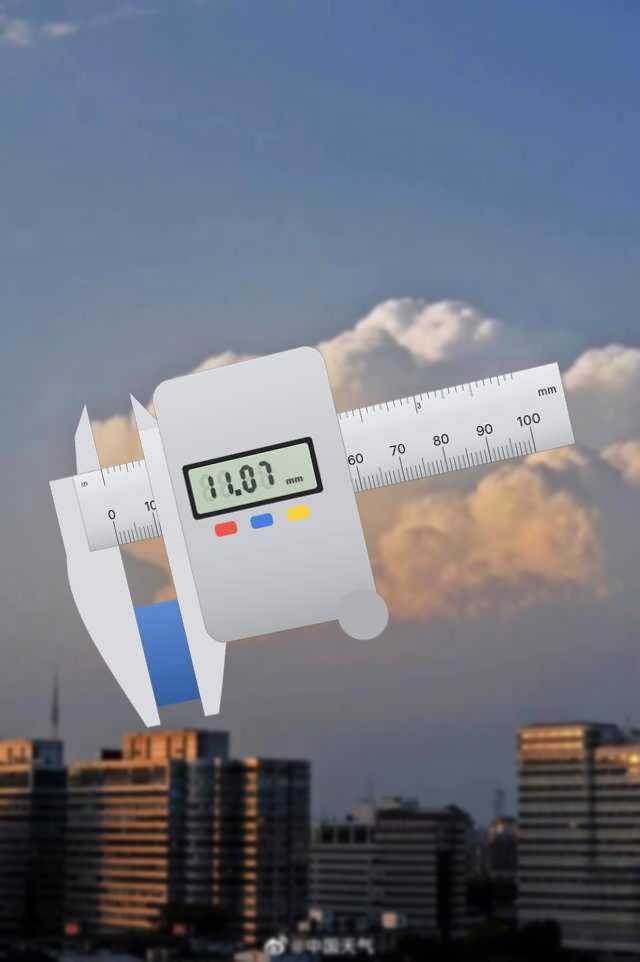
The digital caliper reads 11.07 mm
